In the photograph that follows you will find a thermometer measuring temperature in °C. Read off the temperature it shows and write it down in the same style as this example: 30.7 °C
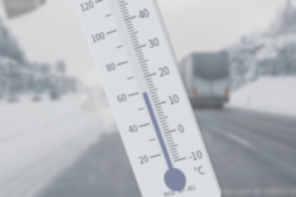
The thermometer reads 15 °C
